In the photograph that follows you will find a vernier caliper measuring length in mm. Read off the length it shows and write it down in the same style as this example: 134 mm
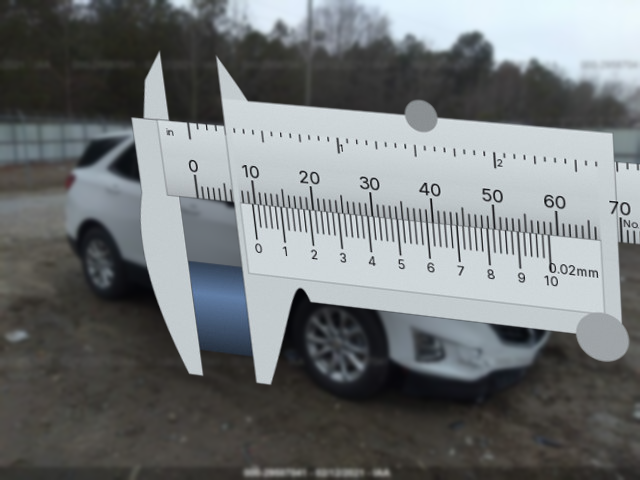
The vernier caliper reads 9.6 mm
